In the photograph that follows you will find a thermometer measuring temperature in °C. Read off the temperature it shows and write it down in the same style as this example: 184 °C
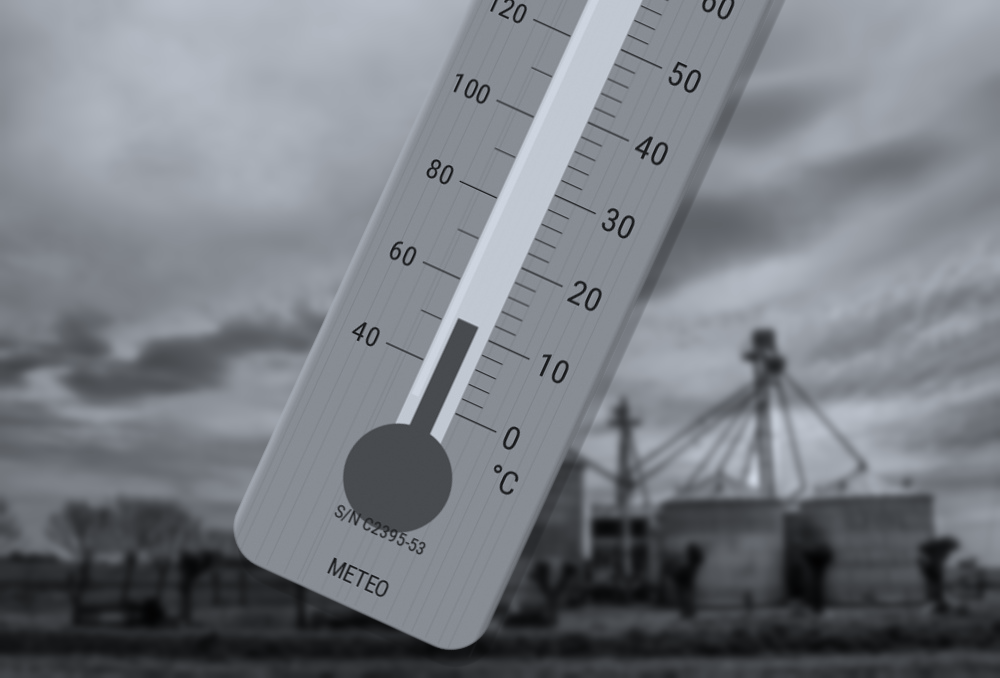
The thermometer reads 11 °C
